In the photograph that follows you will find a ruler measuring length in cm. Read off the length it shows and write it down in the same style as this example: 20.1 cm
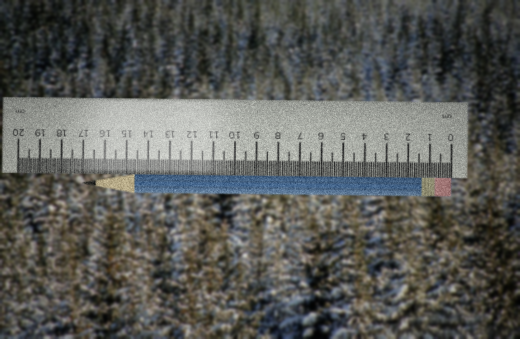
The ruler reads 17 cm
